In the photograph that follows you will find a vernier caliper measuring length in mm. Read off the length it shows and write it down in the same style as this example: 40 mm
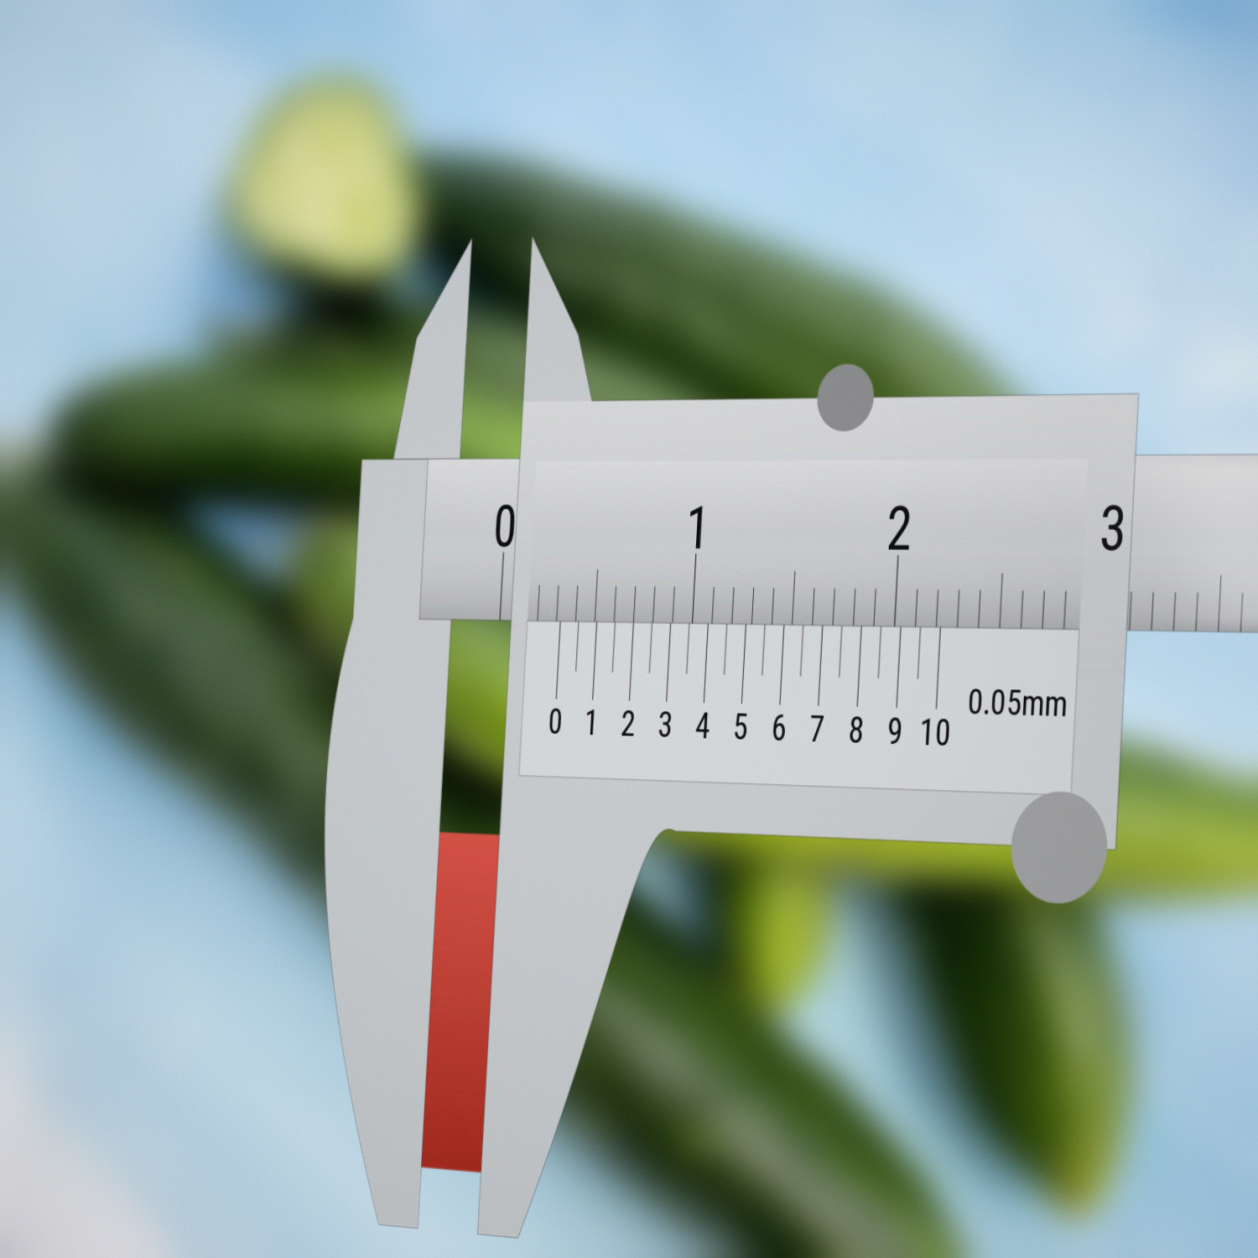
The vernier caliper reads 3.2 mm
